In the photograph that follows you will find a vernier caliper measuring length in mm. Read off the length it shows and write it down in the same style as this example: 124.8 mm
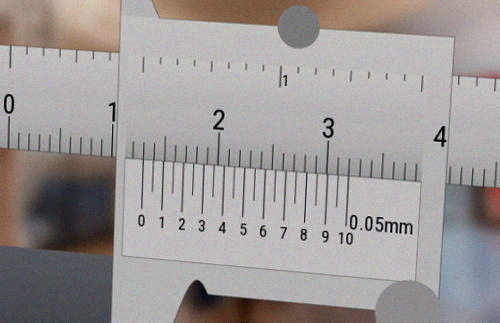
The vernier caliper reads 13.0 mm
